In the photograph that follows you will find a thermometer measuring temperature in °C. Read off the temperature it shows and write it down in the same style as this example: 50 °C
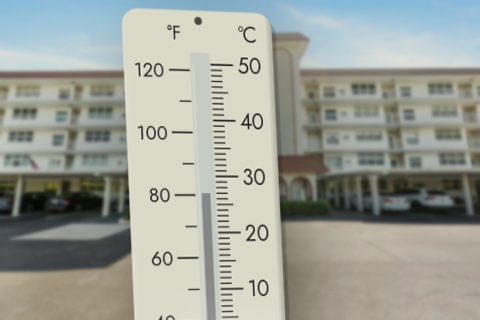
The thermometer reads 27 °C
